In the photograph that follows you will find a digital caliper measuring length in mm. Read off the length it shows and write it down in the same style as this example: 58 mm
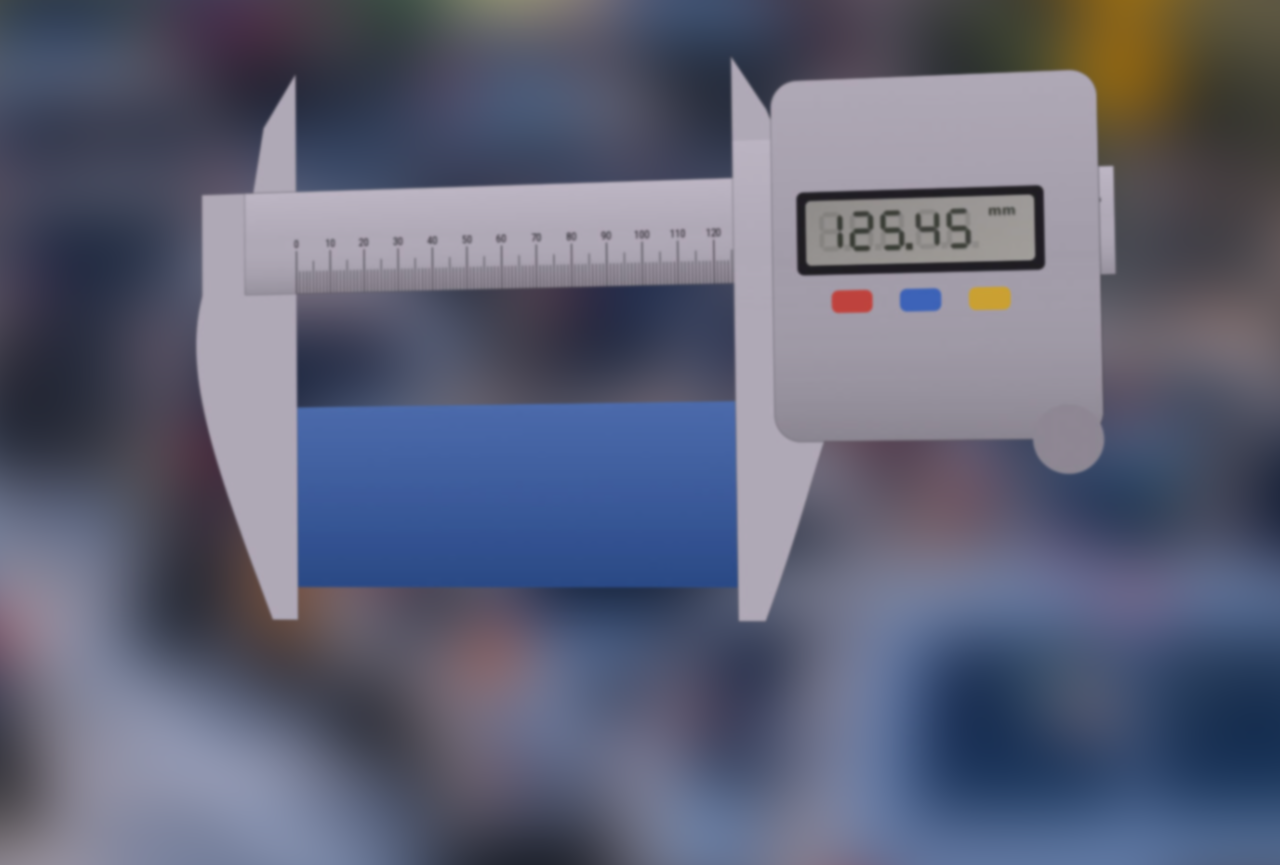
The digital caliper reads 125.45 mm
